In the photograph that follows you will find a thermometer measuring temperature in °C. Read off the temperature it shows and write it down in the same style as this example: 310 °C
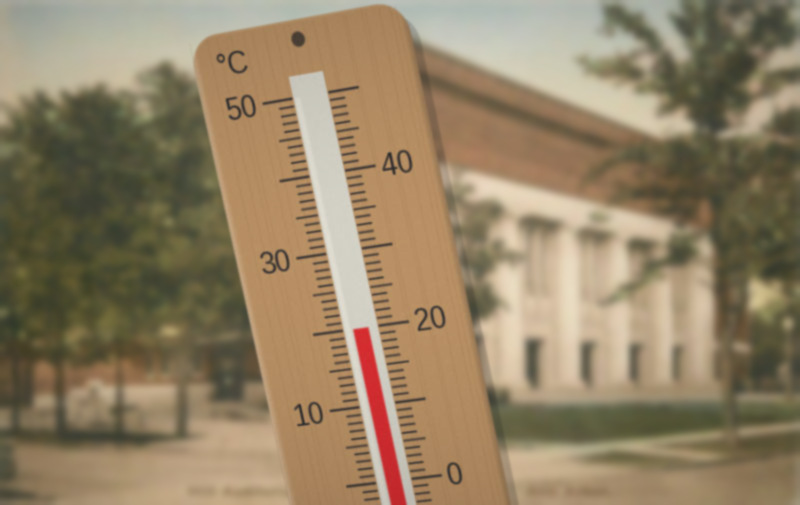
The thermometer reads 20 °C
